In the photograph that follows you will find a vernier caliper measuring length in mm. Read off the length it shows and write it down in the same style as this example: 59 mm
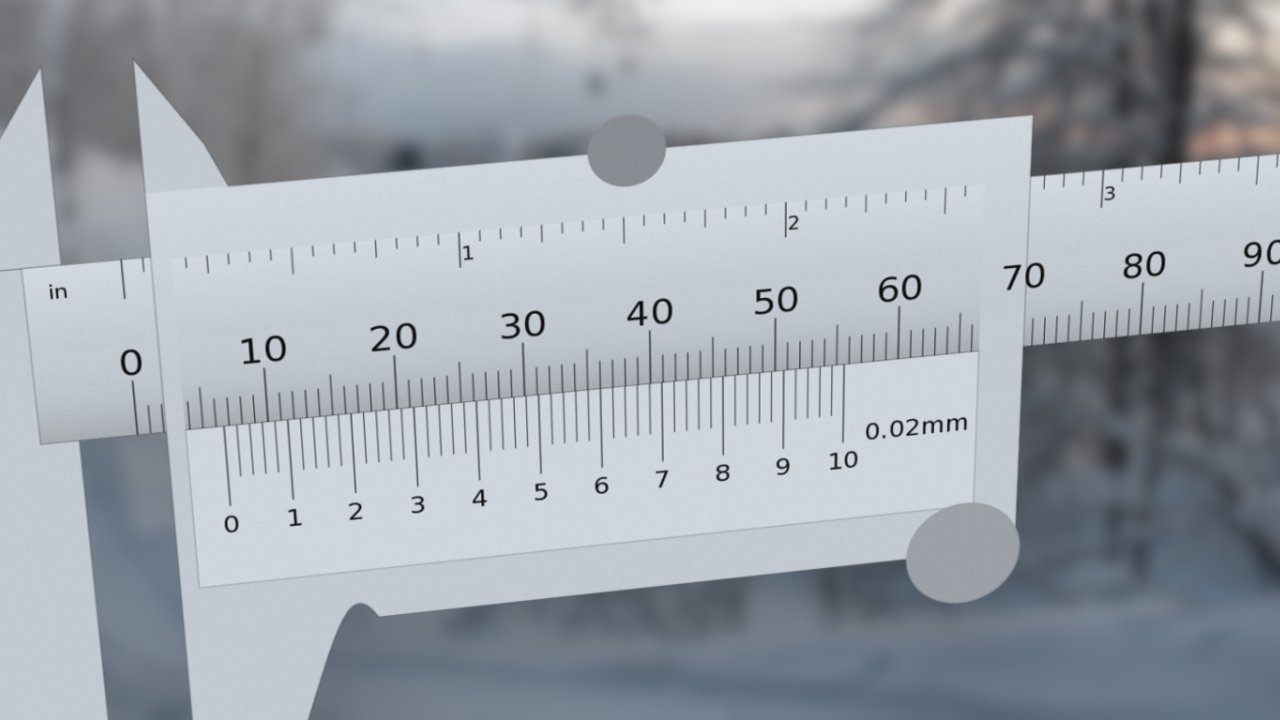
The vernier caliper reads 6.6 mm
